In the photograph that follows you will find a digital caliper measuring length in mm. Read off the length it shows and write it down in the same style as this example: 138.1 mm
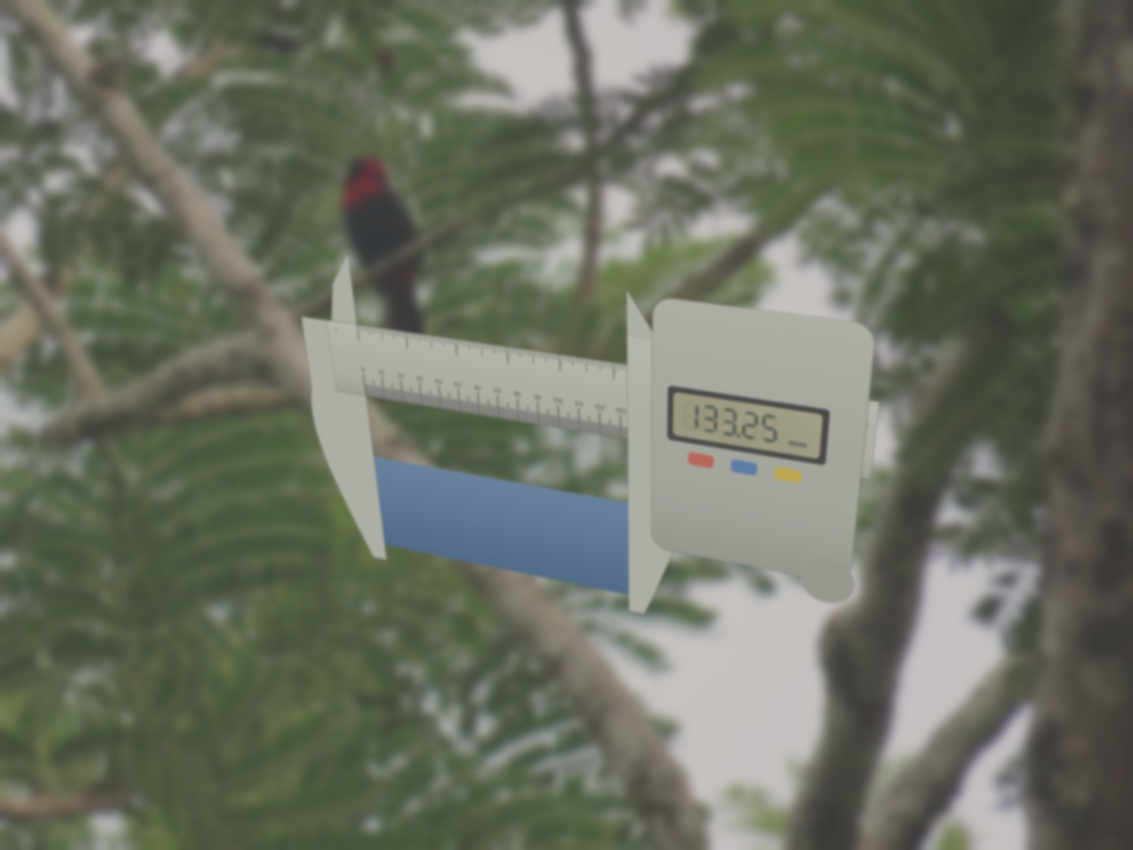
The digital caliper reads 133.25 mm
